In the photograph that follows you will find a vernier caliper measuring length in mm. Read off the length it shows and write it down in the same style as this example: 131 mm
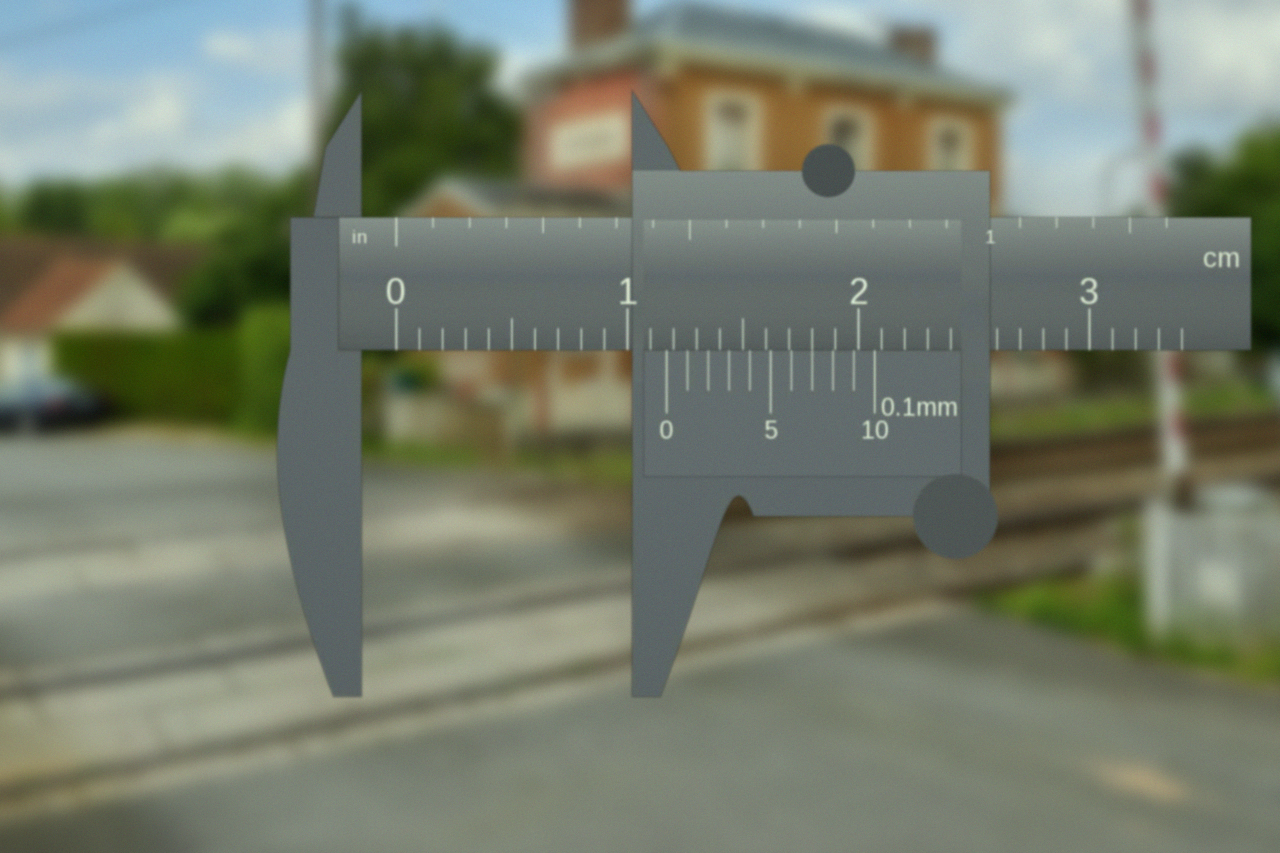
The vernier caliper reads 11.7 mm
